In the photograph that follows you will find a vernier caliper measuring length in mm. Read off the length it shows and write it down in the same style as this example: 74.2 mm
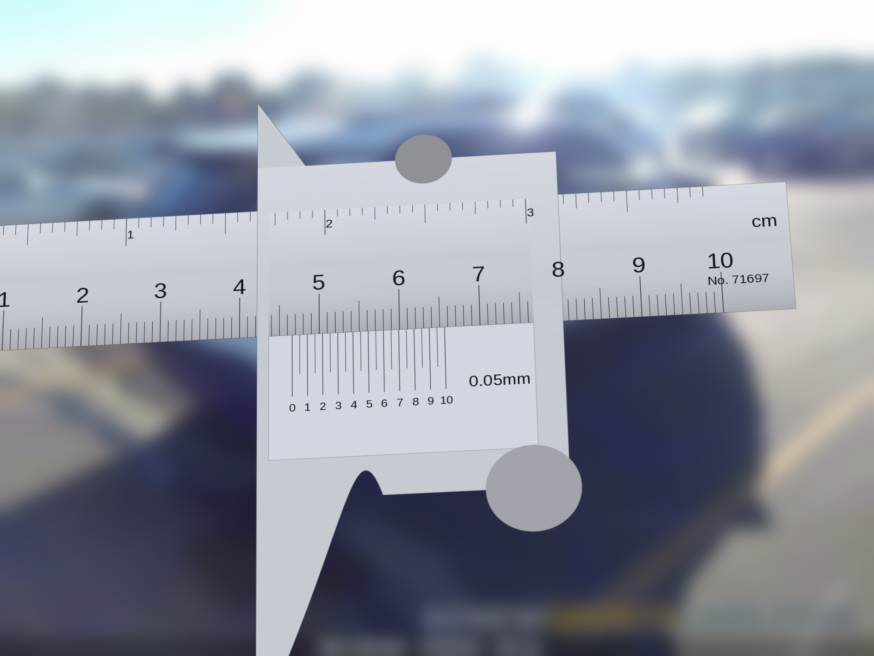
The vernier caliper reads 46.6 mm
